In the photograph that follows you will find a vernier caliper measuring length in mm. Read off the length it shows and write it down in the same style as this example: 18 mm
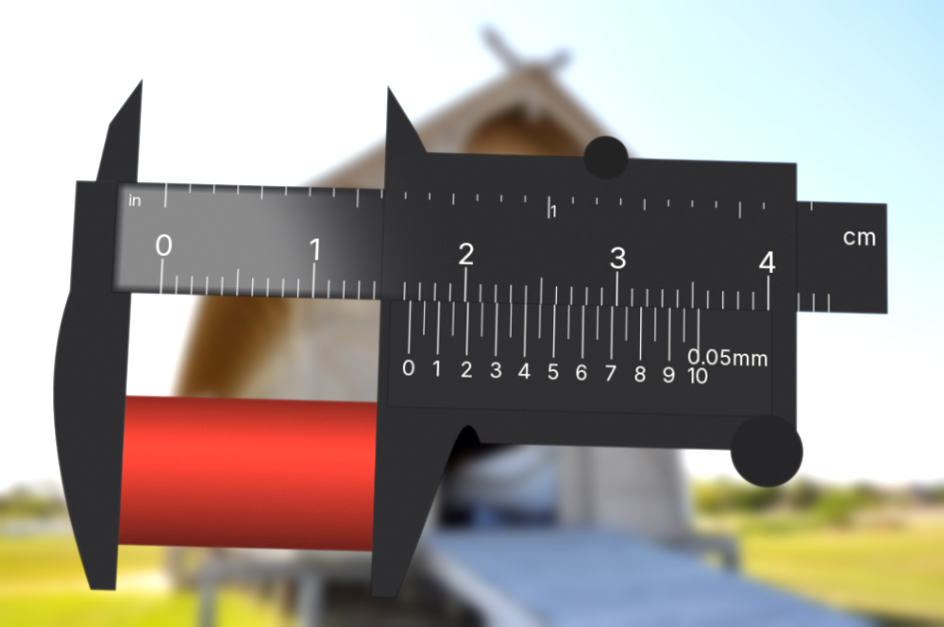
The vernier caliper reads 16.4 mm
